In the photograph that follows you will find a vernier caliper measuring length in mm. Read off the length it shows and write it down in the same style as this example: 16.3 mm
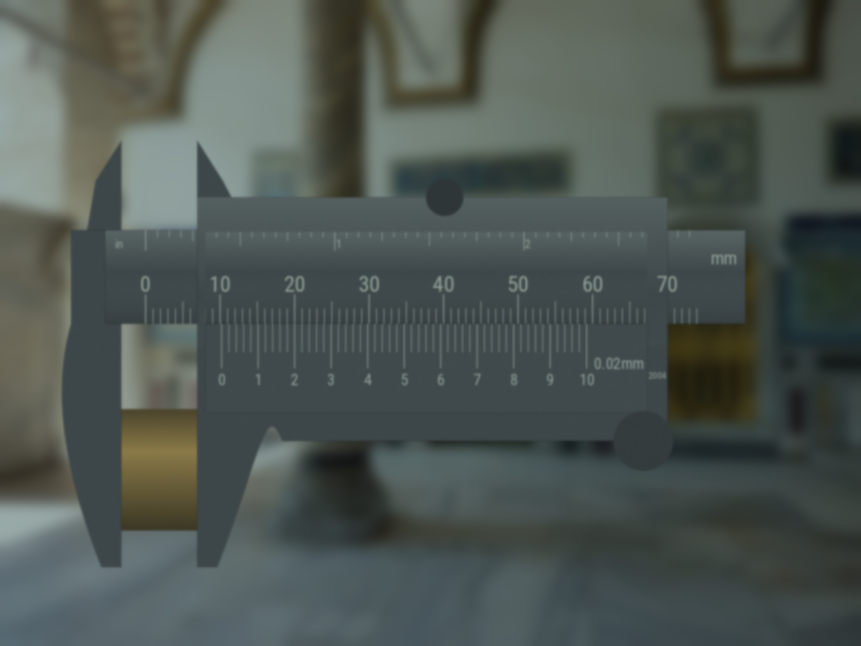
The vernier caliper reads 10.2 mm
